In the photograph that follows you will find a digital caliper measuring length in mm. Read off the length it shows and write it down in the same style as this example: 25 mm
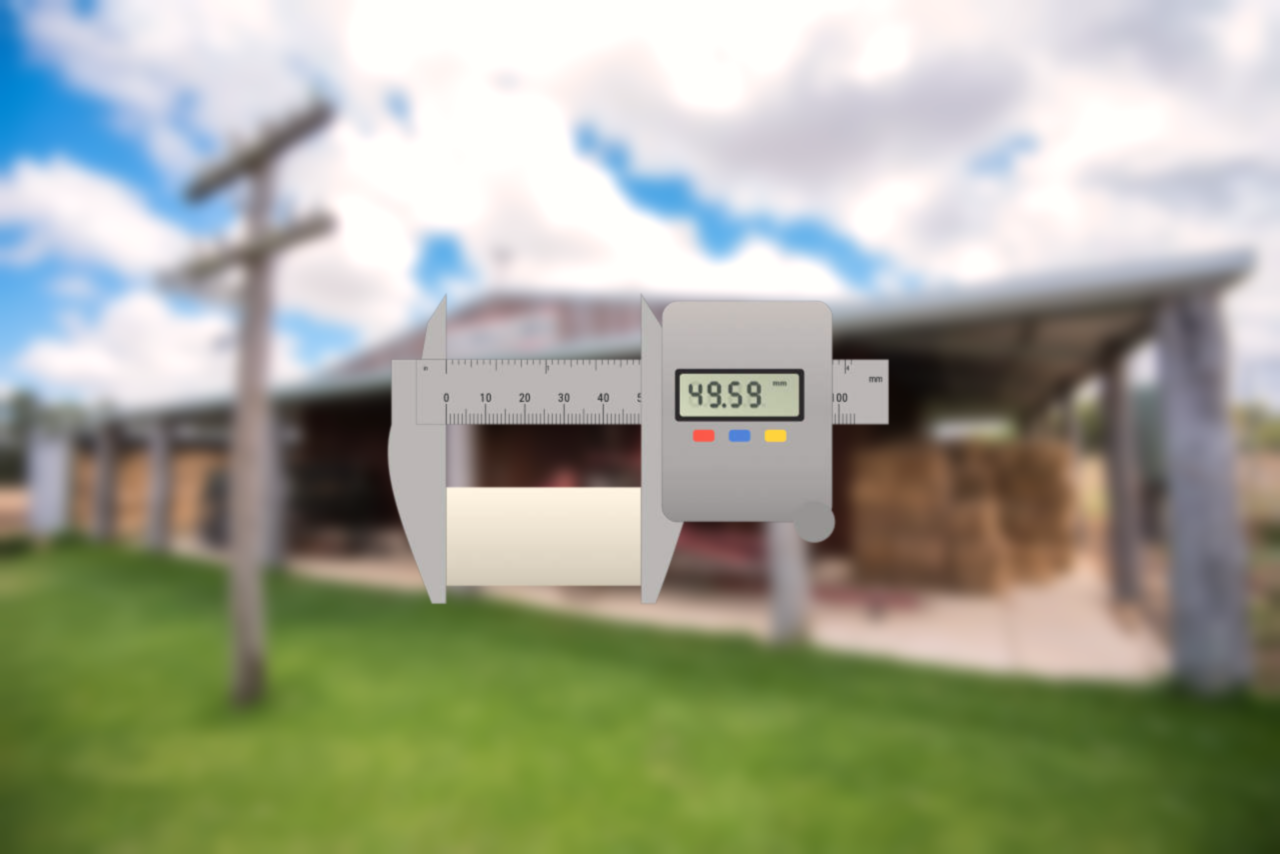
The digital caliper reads 49.59 mm
